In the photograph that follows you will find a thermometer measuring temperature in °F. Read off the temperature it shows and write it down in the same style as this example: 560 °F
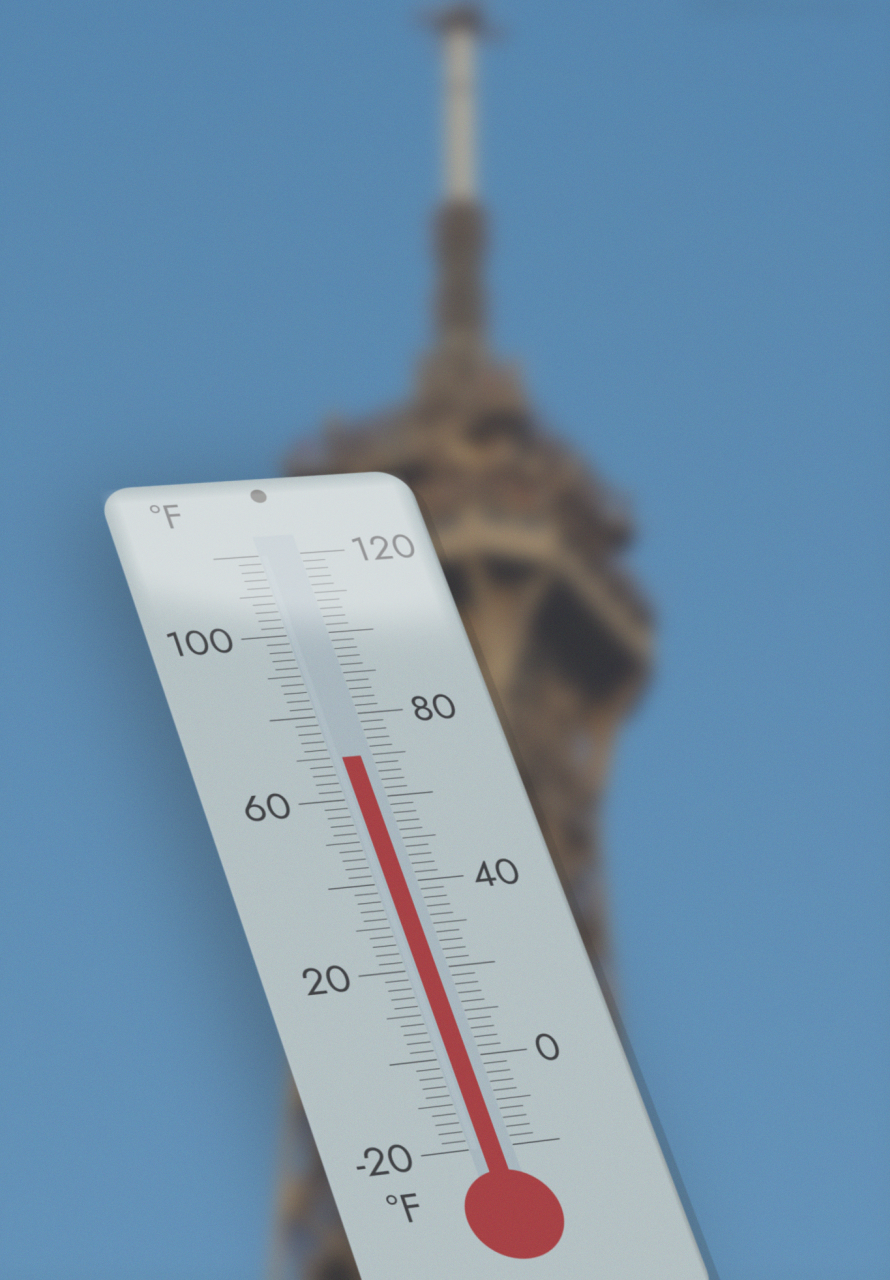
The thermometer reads 70 °F
